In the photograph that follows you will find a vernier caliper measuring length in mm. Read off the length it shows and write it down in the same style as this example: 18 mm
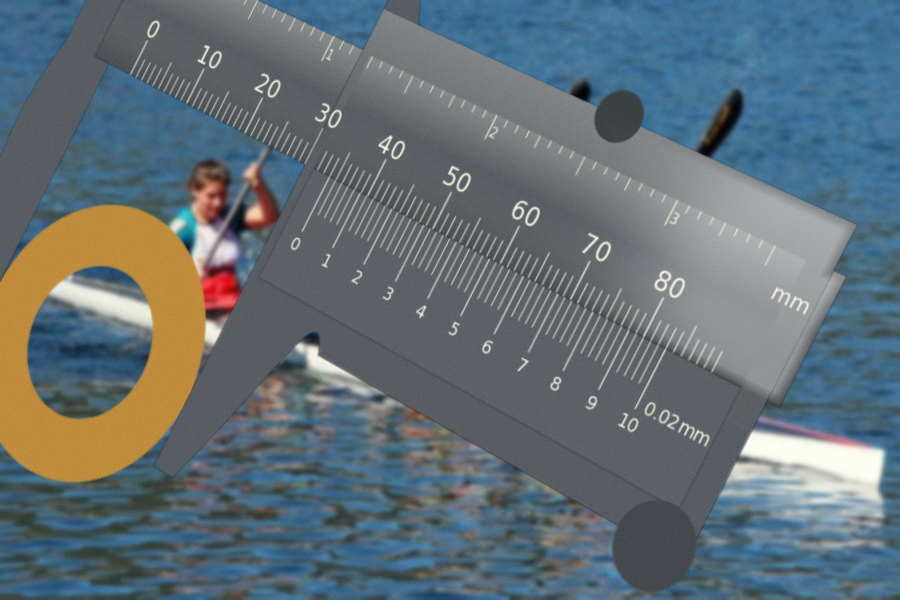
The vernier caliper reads 34.0 mm
